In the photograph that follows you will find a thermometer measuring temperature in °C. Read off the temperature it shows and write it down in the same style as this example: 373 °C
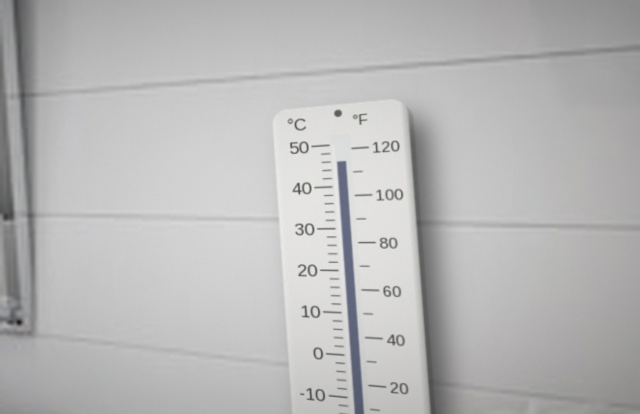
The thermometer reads 46 °C
